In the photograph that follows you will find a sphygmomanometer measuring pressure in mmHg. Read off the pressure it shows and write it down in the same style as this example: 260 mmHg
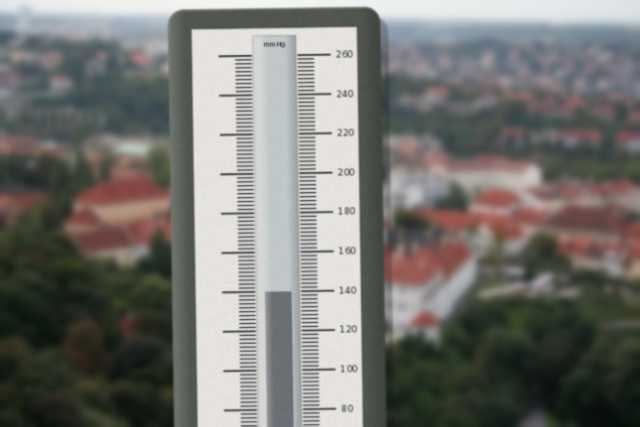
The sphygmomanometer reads 140 mmHg
